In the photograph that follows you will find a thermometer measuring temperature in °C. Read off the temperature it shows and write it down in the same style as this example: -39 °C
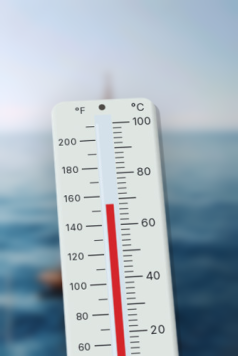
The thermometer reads 68 °C
